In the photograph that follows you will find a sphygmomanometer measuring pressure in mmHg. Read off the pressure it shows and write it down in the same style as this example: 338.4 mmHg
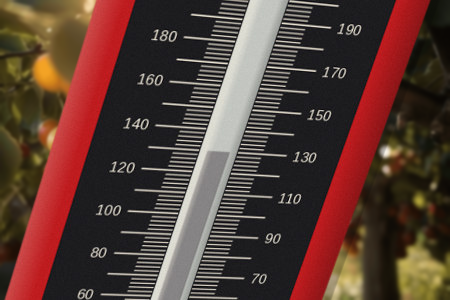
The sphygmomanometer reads 130 mmHg
